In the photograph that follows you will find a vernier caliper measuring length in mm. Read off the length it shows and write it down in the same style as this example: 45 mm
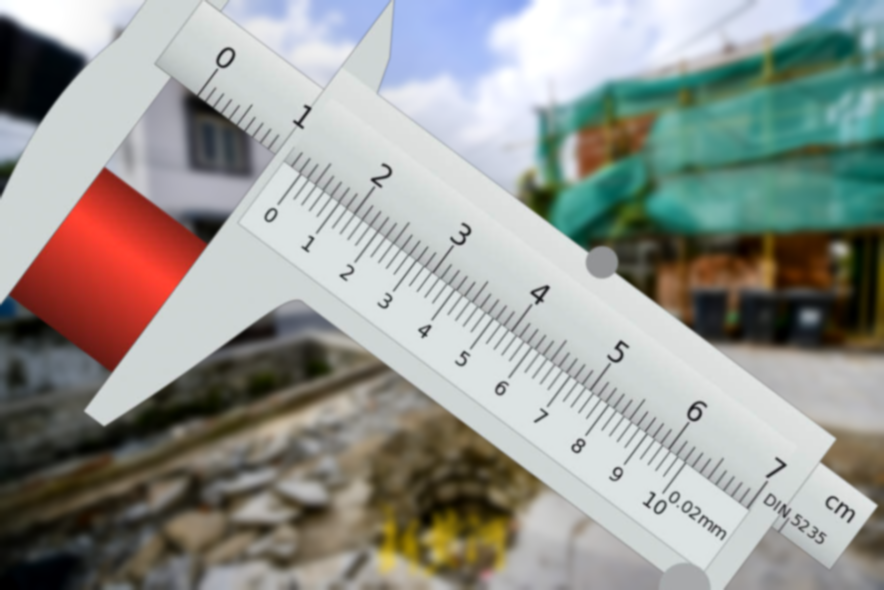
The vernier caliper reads 13.2 mm
